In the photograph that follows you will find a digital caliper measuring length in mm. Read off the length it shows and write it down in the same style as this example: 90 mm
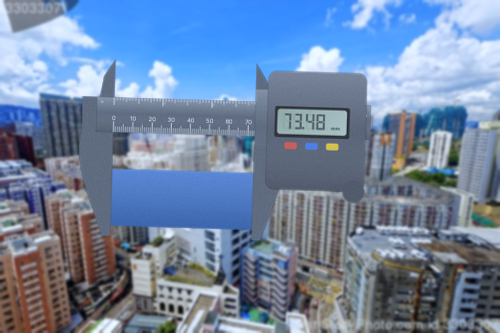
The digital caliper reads 73.48 mm
